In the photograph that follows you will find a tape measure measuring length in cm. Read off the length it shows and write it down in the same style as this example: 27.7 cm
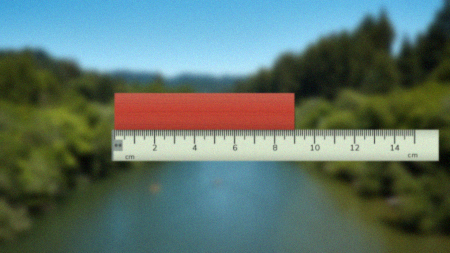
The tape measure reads 9 cm
